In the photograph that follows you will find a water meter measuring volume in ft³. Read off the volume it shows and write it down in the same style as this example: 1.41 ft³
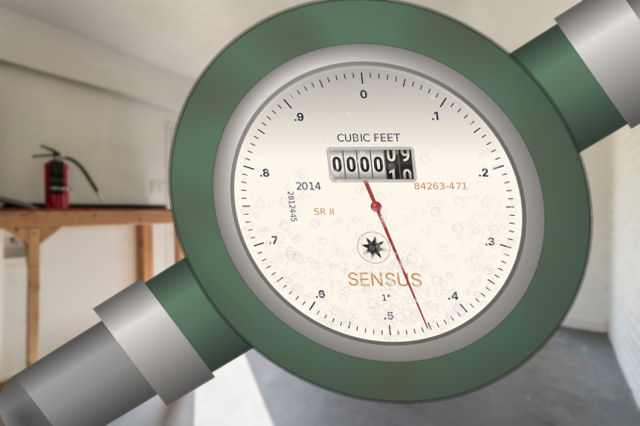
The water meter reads 9.45 ft³
